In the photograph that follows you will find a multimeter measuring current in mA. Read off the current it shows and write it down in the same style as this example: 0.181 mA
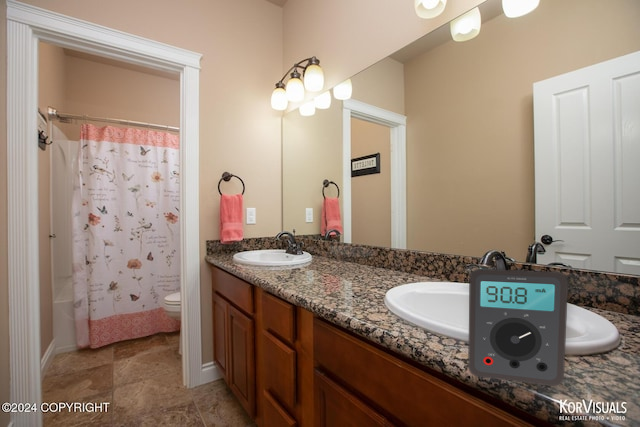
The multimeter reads 90.8 mA
